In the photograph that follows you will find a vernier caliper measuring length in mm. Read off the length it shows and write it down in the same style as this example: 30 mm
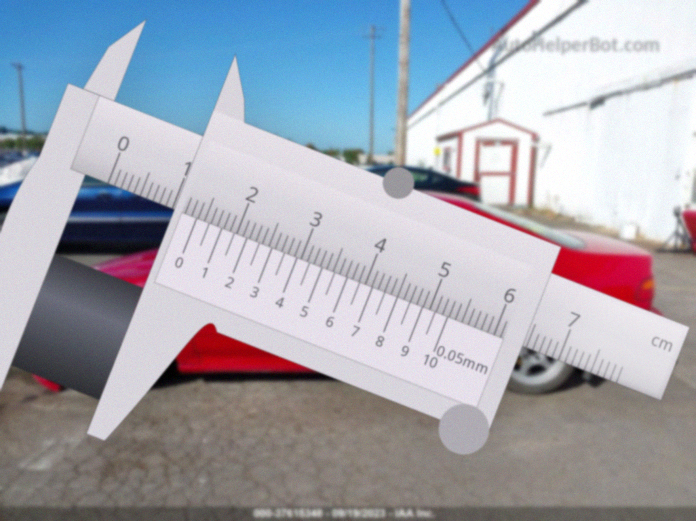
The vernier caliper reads 13.8 mm
